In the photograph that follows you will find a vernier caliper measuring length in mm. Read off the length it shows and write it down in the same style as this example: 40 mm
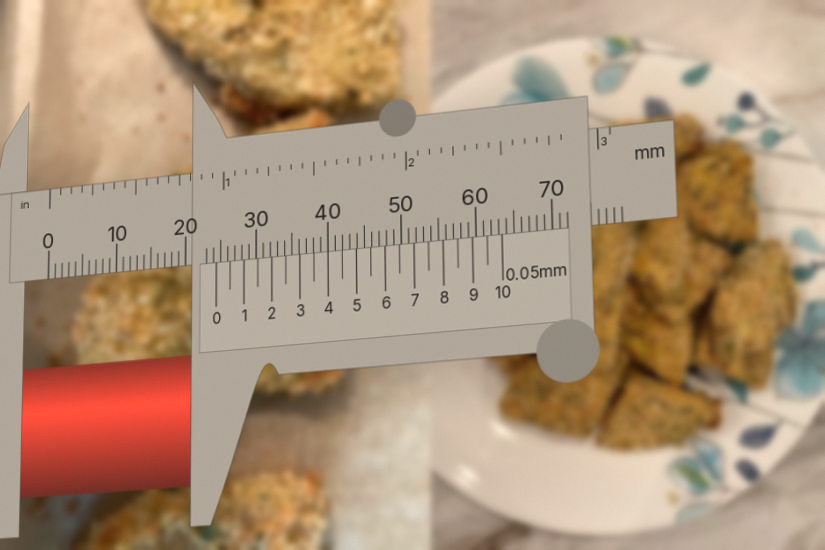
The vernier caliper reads 24.4 mm
